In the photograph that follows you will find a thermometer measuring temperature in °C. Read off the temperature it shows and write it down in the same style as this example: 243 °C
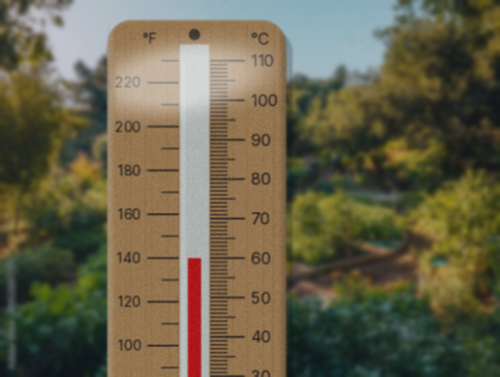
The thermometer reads 60 °C
